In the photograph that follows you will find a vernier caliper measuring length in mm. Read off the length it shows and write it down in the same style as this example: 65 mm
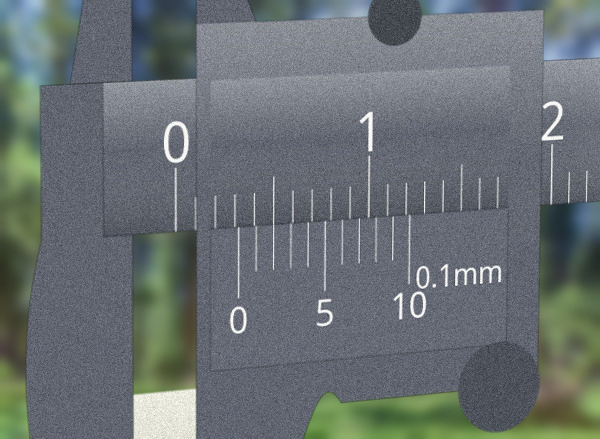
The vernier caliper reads 3.2 mm
